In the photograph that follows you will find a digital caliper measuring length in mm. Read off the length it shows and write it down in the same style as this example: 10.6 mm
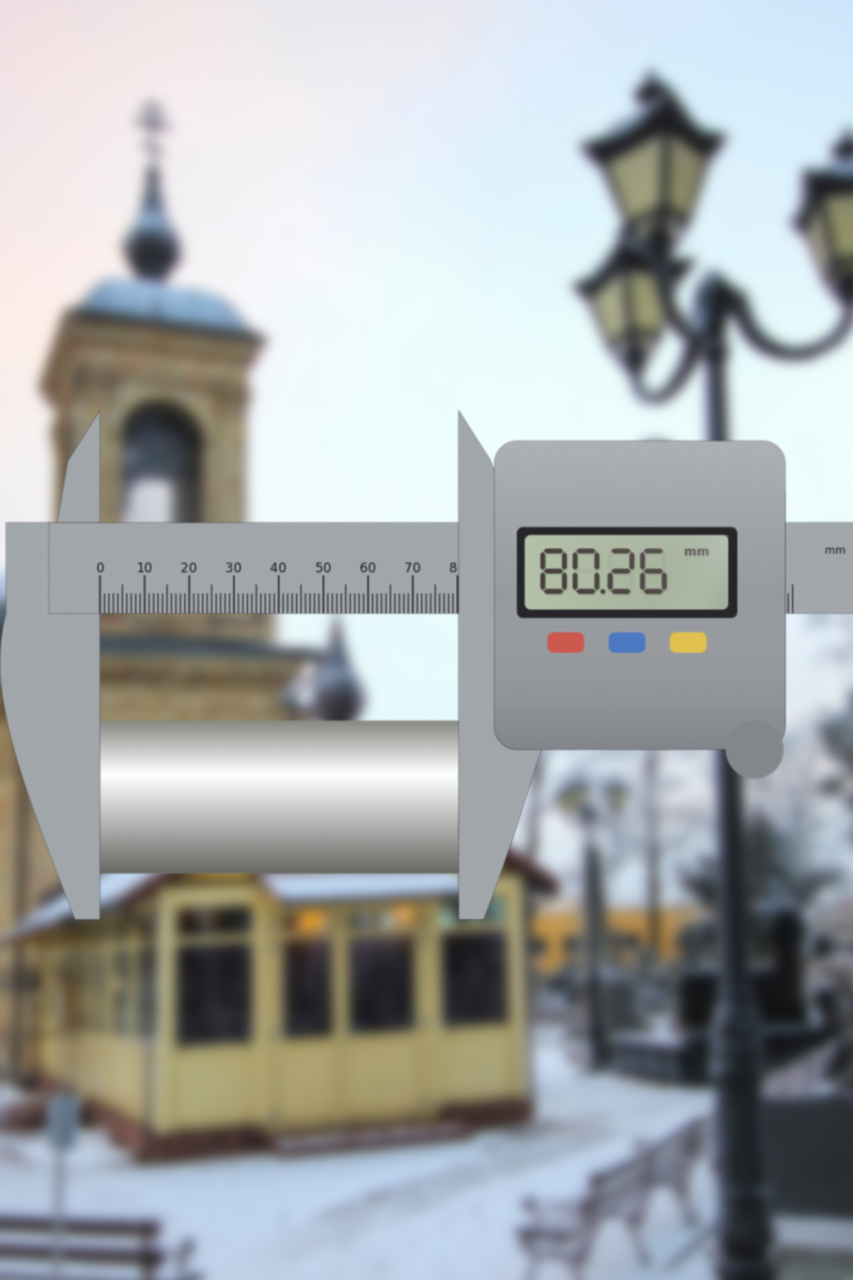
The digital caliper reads 80.26 mm
